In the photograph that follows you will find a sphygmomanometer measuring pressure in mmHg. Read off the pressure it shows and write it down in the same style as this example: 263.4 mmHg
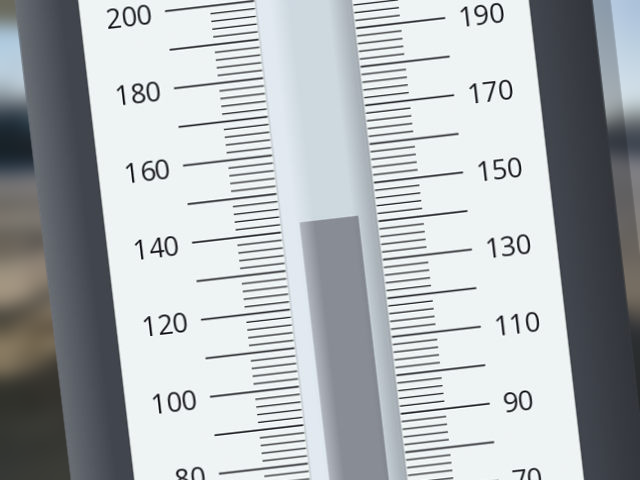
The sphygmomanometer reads 142 mmHg
